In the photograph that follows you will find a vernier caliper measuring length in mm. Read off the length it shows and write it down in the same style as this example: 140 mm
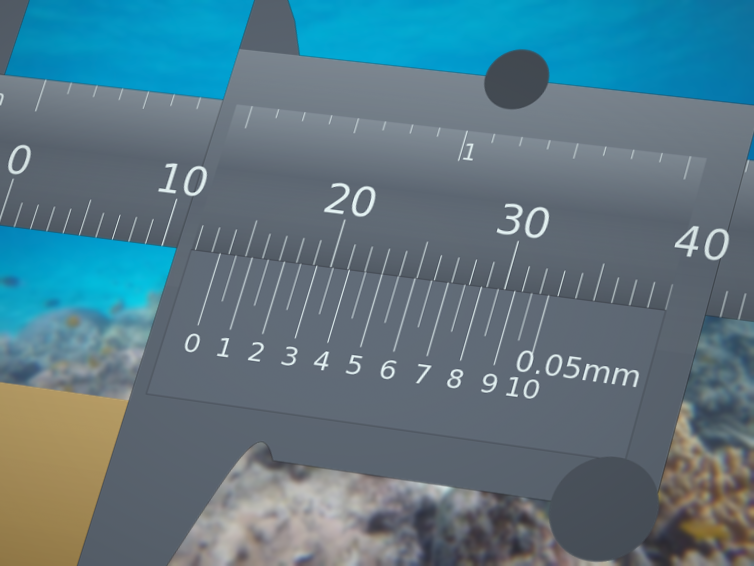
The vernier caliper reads 13.5 mm
